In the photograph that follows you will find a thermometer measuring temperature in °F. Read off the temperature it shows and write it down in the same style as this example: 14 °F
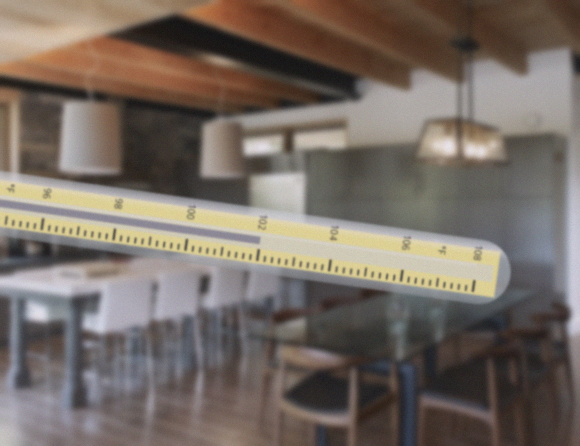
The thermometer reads 102 °F
